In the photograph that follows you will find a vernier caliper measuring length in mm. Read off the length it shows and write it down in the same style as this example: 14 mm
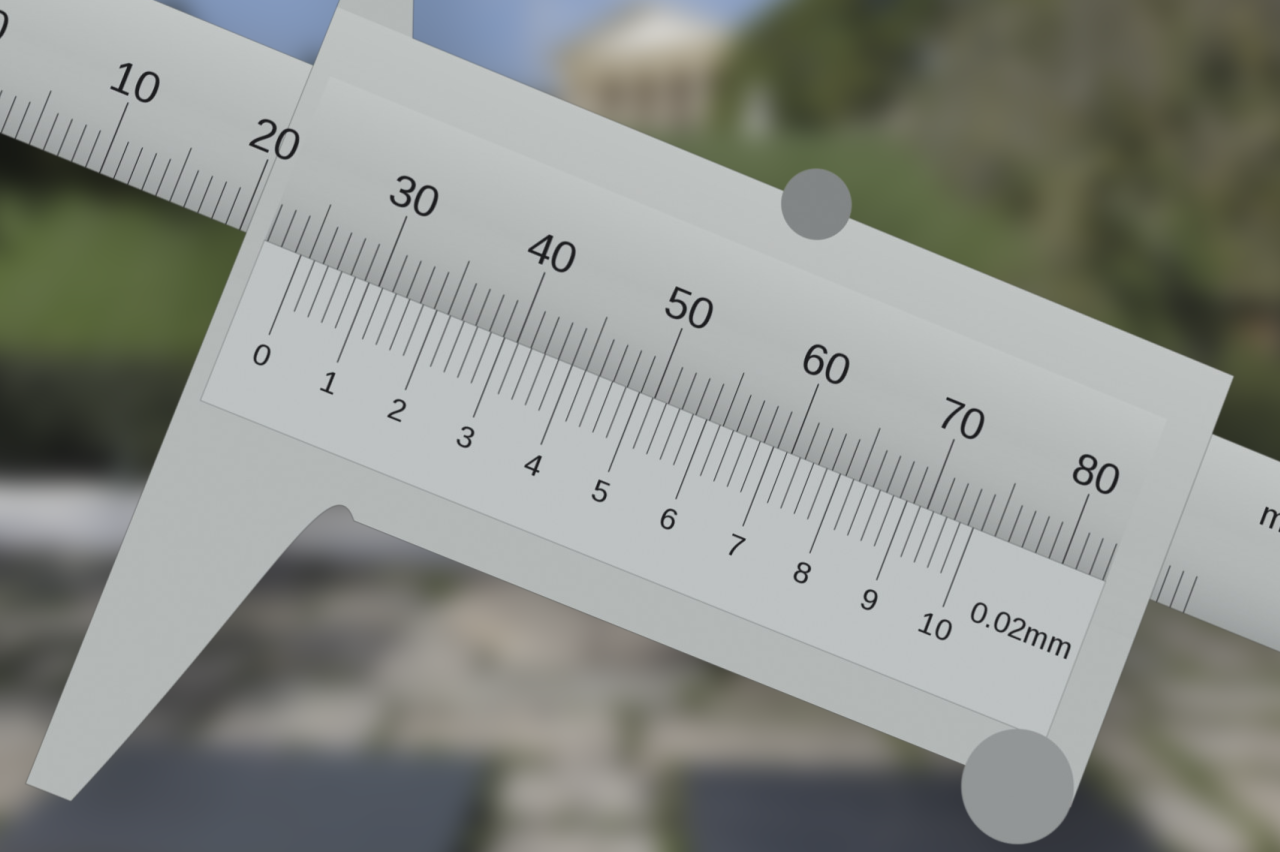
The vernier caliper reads 24.4 mm
